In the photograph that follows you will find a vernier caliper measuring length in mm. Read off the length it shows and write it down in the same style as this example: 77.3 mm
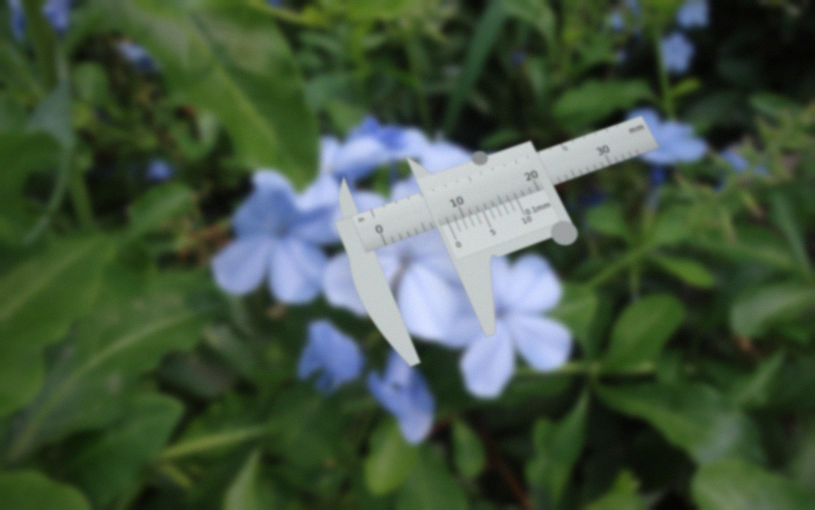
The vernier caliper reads 8.0 mm
